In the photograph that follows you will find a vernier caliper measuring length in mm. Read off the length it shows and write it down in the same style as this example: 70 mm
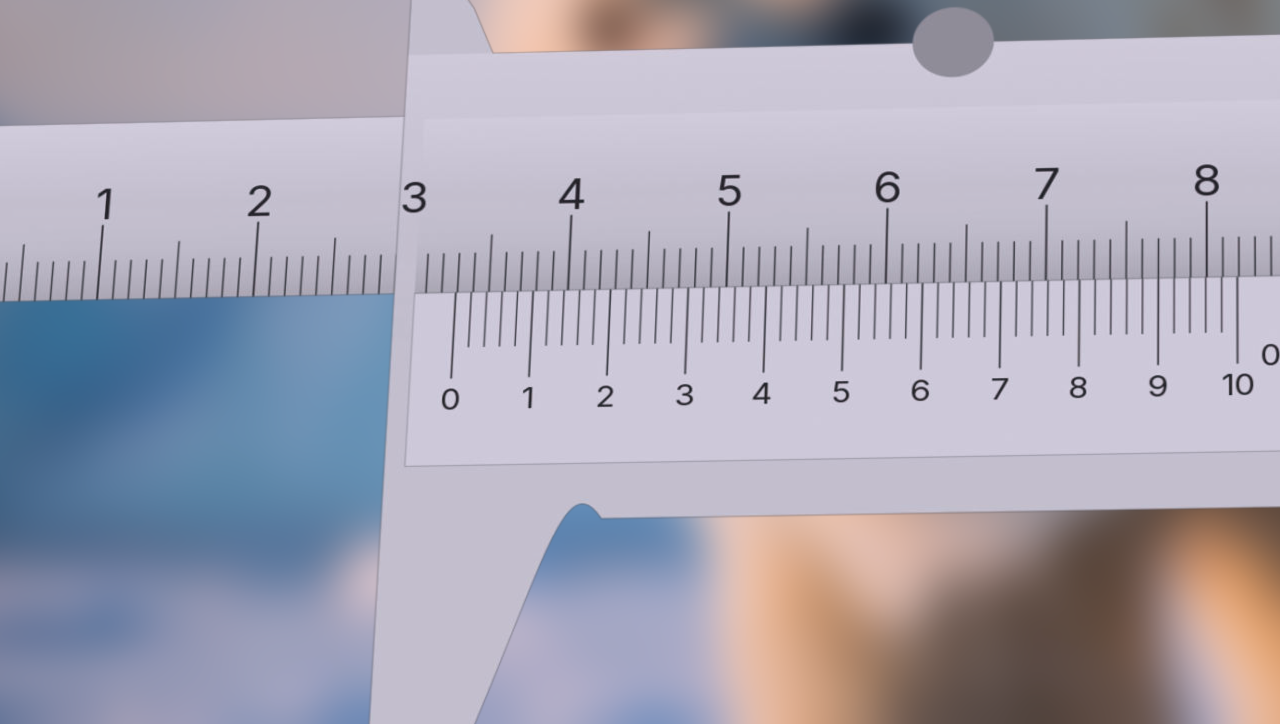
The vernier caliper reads 32.9 mm
